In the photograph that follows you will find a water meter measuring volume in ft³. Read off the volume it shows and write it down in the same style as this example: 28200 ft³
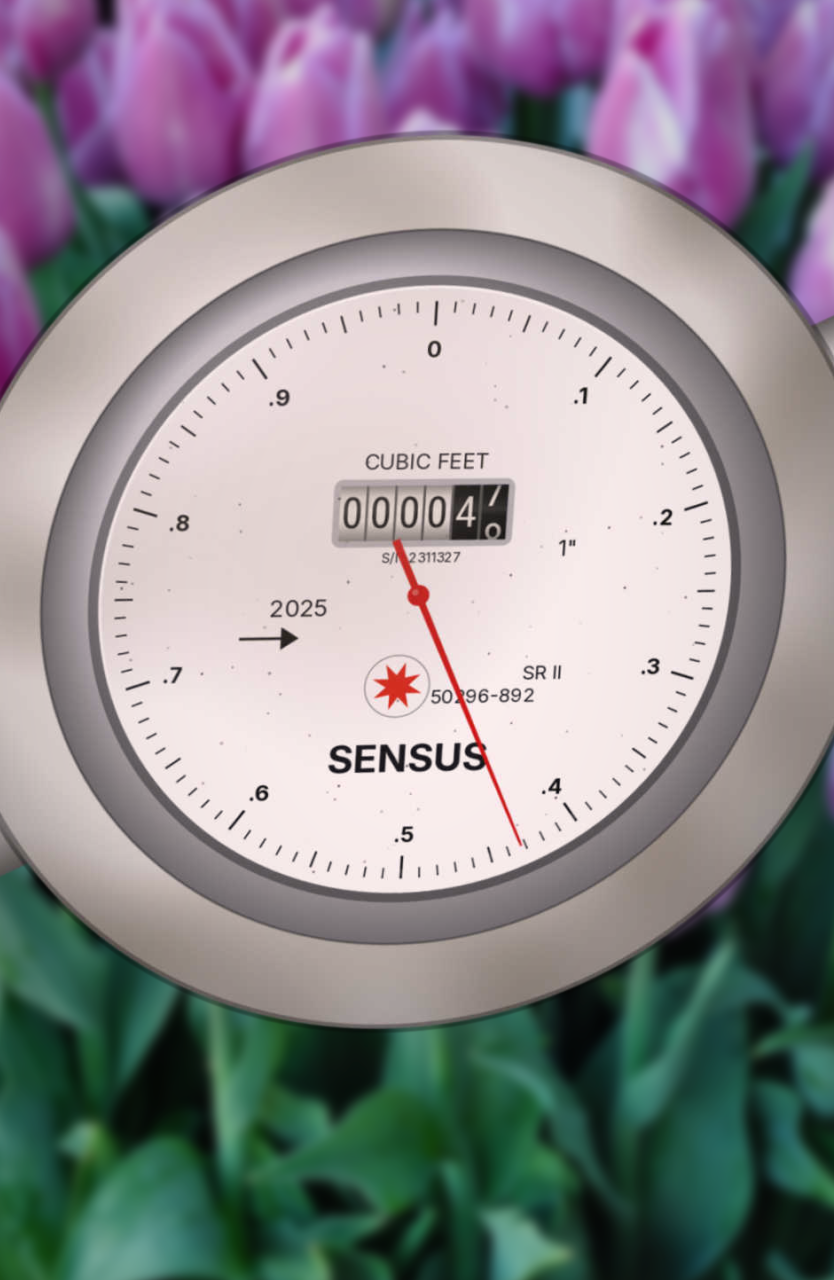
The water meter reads 47.43 ft³
